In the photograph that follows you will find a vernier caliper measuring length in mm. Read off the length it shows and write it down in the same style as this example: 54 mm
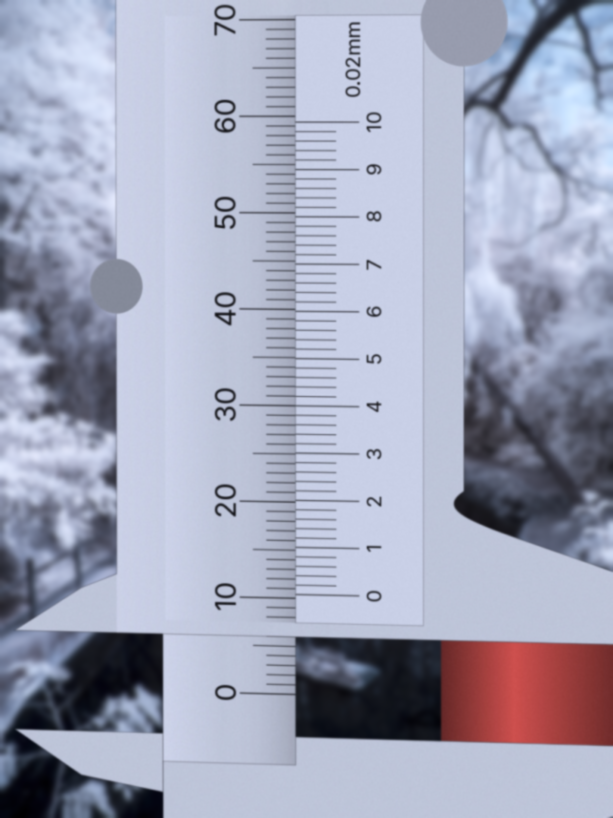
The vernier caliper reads 10.4 mm
